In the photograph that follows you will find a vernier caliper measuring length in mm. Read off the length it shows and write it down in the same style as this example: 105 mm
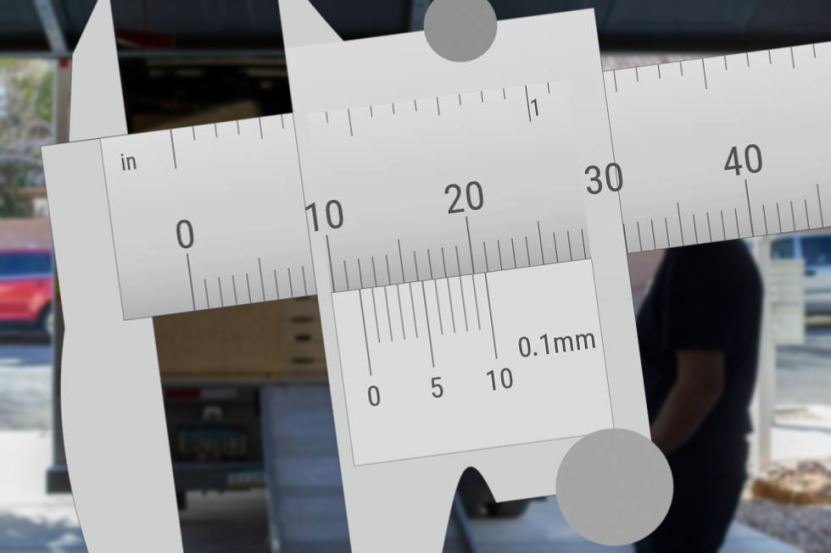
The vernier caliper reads 11.8 mm
